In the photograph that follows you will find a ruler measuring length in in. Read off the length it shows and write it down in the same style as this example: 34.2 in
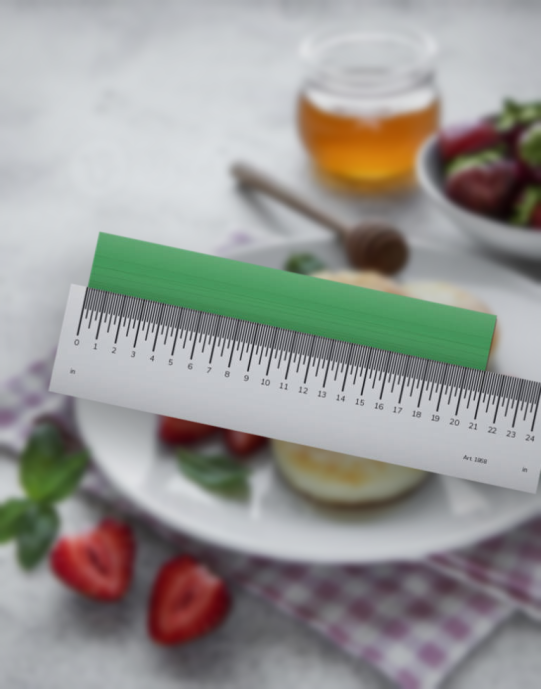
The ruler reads 21 in
